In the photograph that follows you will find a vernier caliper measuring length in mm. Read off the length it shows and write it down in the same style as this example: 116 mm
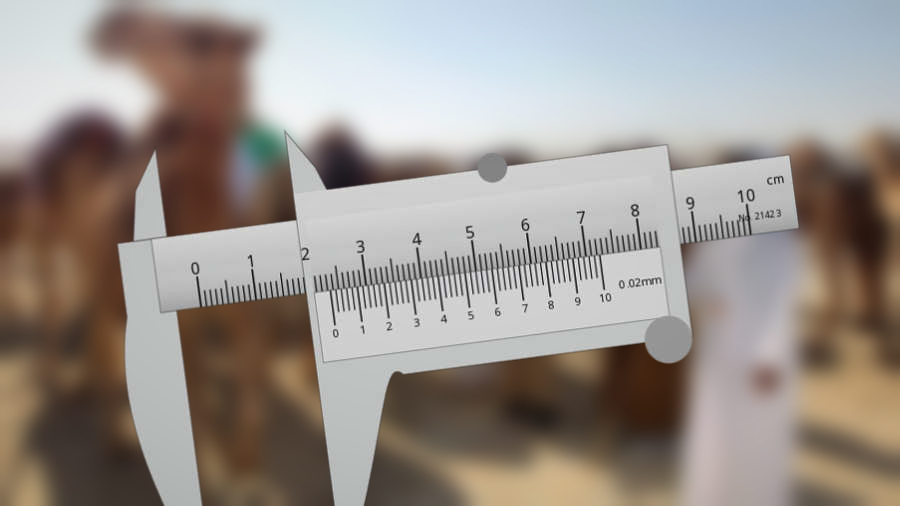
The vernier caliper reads 23.5 mm
